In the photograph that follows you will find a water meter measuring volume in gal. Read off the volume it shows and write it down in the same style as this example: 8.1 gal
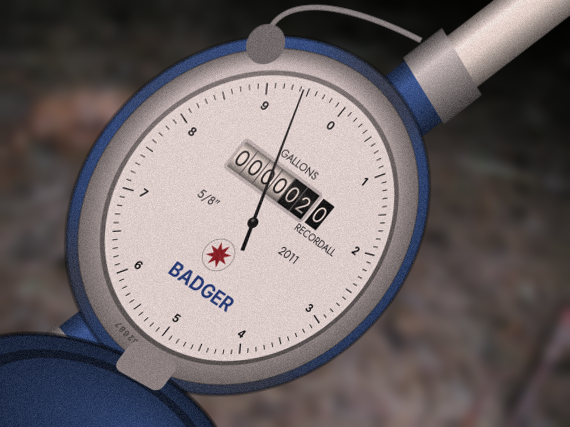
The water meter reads 19.4 gal
